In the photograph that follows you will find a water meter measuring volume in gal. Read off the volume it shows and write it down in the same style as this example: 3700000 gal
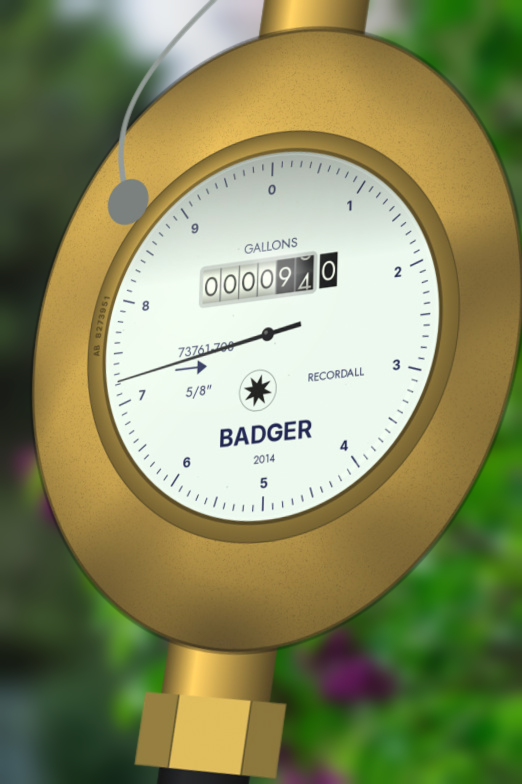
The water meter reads 937.2 gal
